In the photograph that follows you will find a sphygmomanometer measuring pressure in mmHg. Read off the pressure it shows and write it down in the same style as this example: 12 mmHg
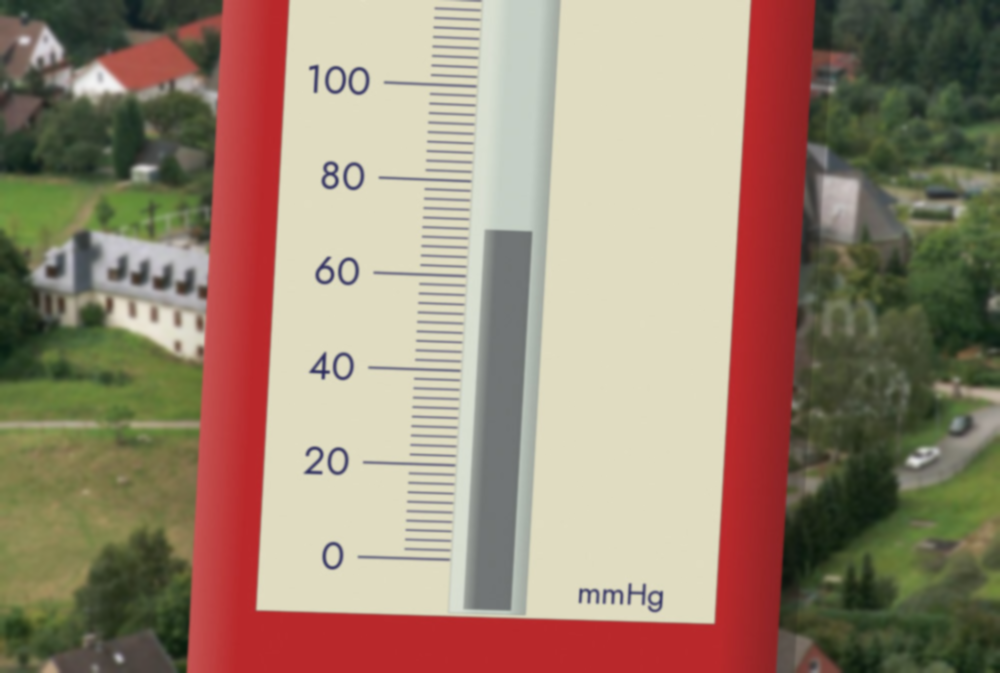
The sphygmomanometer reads 70 mmHg
